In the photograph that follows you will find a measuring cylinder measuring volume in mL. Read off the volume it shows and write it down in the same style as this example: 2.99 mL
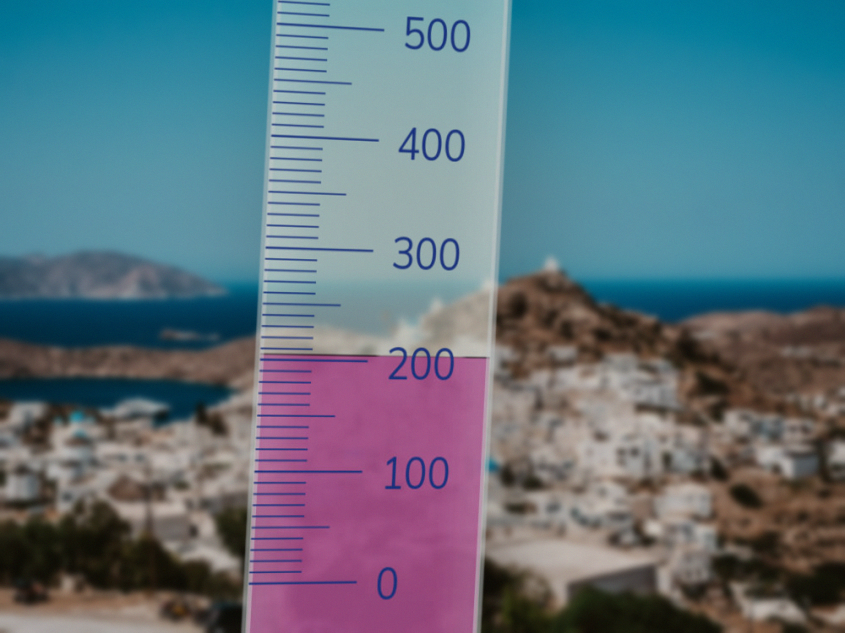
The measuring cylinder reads 205 mL
